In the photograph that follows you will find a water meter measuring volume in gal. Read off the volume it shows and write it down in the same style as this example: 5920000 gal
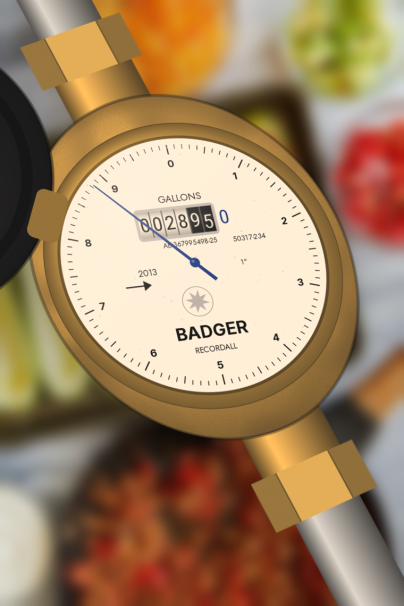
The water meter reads 28948.8 gal
